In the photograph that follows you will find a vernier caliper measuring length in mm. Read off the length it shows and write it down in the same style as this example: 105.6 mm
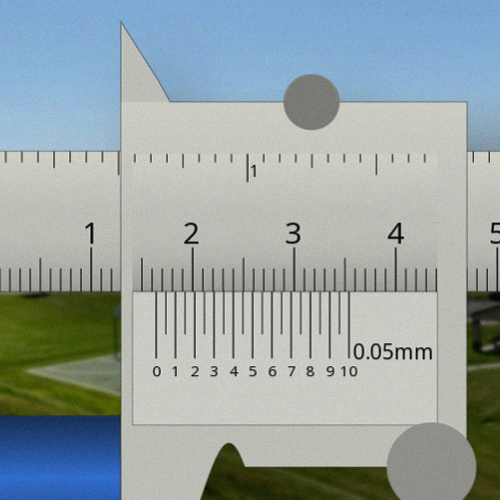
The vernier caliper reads 16.4 mm
